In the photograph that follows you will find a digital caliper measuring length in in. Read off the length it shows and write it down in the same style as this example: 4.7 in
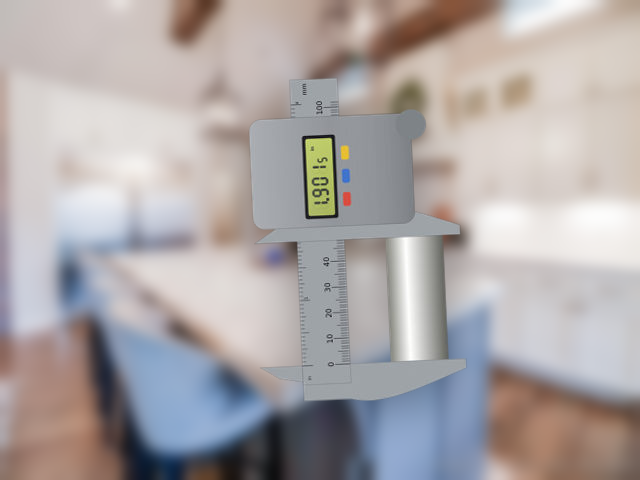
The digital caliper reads 1.9015 in
